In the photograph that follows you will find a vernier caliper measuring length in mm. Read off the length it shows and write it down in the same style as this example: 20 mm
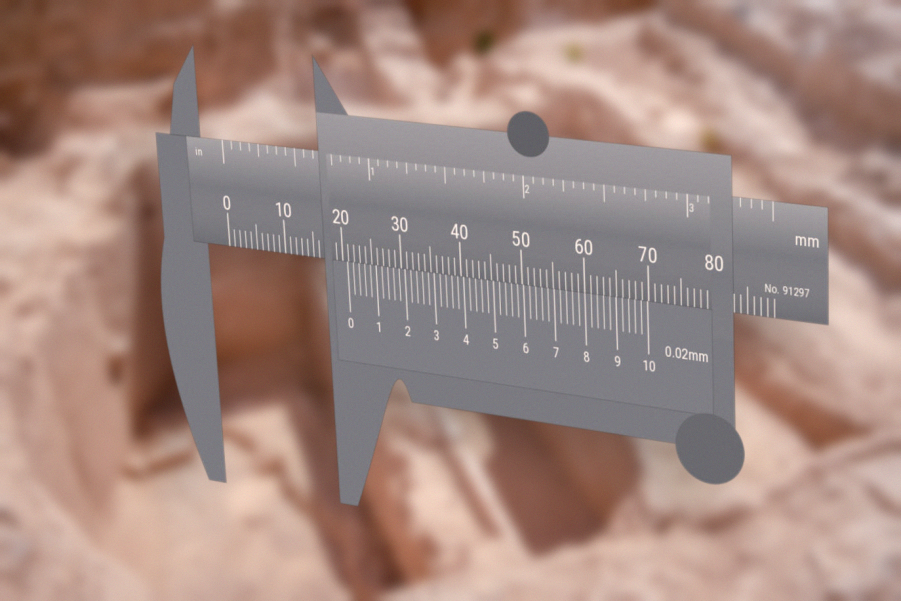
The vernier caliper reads 20.8 mm
